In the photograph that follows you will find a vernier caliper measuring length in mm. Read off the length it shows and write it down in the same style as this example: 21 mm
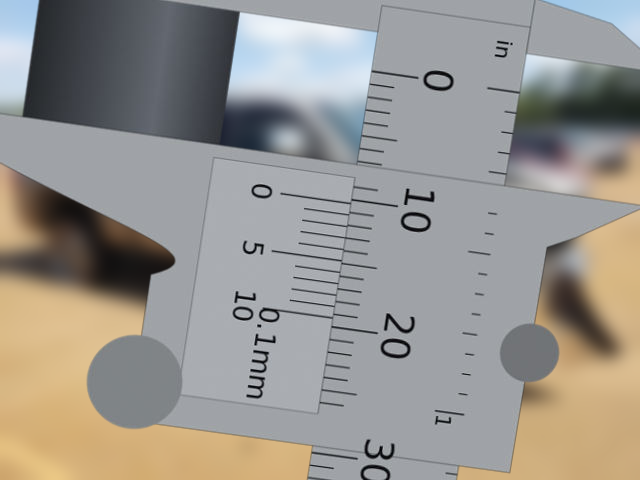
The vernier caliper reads 10.3 mm
